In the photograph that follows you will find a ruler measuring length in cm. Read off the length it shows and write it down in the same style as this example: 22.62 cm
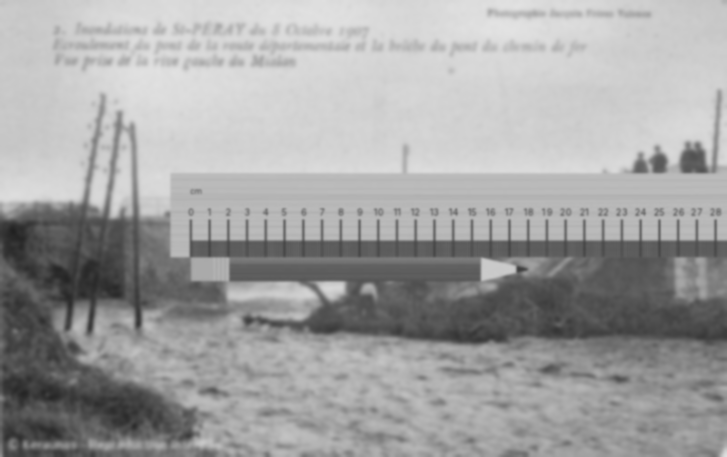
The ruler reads 18 cm
